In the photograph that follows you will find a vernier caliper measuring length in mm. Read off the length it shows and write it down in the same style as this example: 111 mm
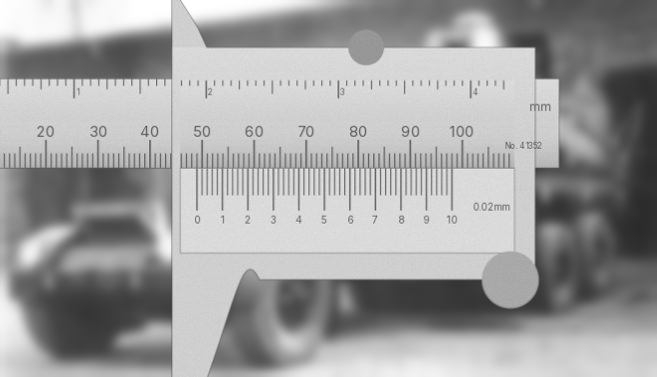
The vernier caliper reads 49.0 mm
